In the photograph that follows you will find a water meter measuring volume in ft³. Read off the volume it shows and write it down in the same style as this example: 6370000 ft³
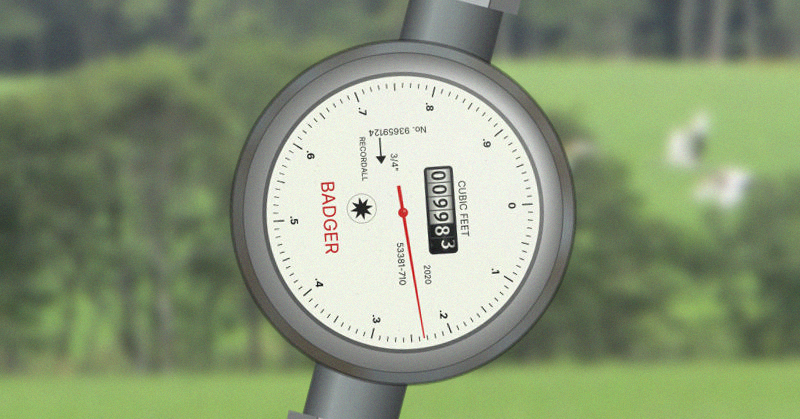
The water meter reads 9983.23 ft³
